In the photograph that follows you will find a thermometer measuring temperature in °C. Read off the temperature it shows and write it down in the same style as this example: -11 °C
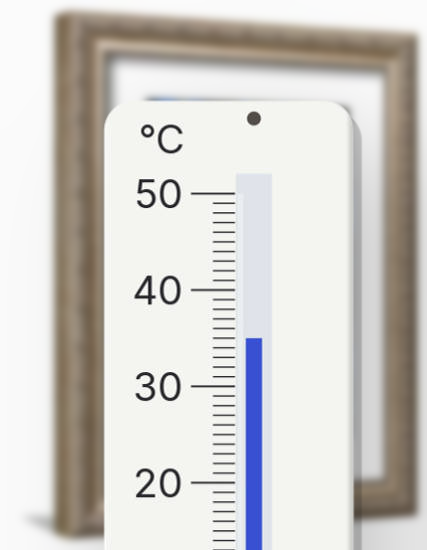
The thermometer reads 35 °C
